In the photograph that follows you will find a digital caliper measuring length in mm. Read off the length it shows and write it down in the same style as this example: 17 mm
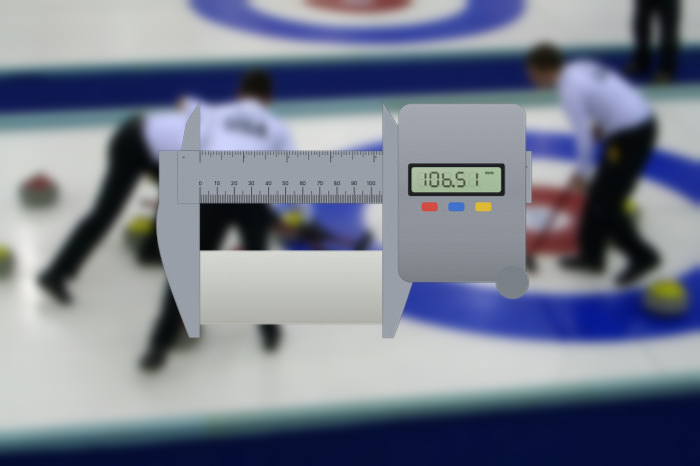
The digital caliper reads 106.51 mm
